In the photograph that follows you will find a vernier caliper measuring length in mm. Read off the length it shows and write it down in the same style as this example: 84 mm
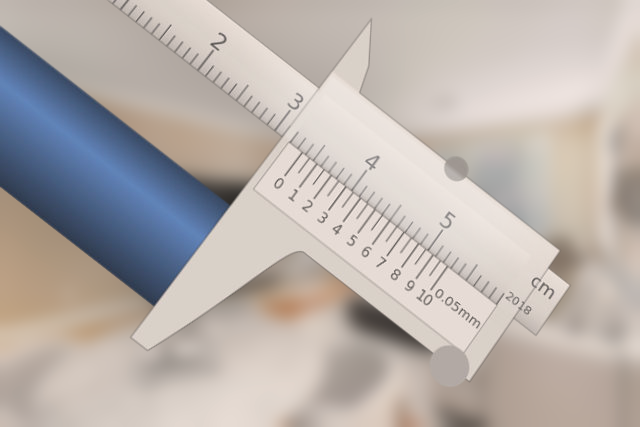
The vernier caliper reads 33.6 mm
